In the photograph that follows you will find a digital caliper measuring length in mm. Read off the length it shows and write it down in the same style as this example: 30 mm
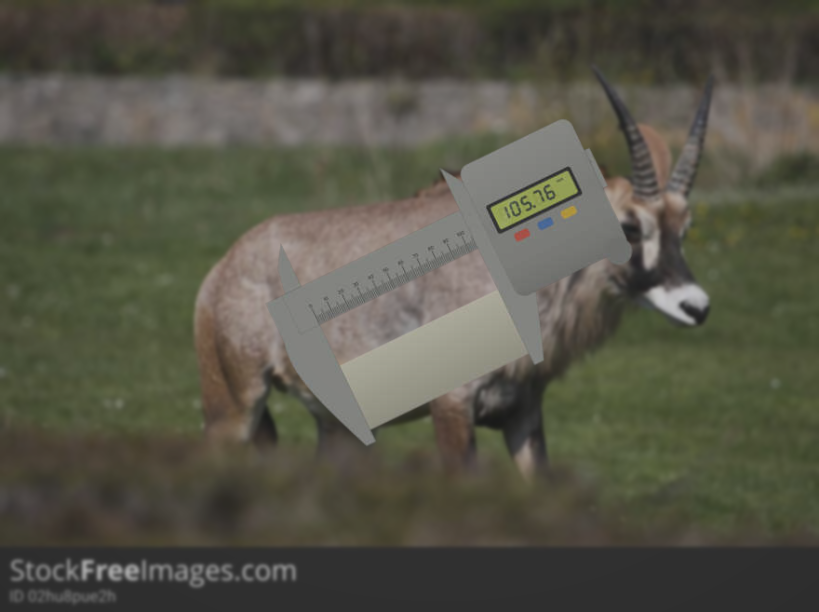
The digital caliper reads 105.76 mm
